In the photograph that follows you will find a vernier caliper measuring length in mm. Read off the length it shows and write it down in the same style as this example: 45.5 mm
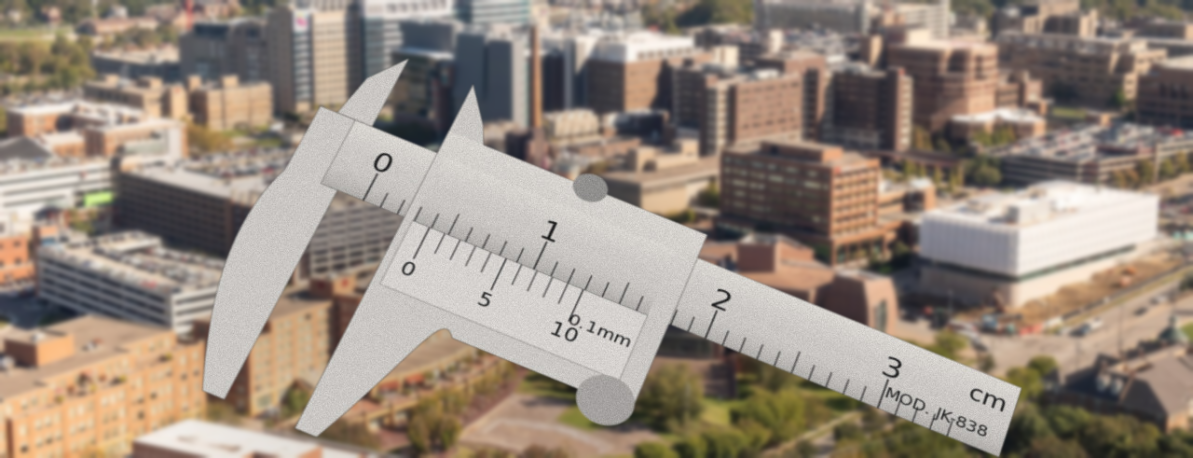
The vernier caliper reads 3.9 mm
